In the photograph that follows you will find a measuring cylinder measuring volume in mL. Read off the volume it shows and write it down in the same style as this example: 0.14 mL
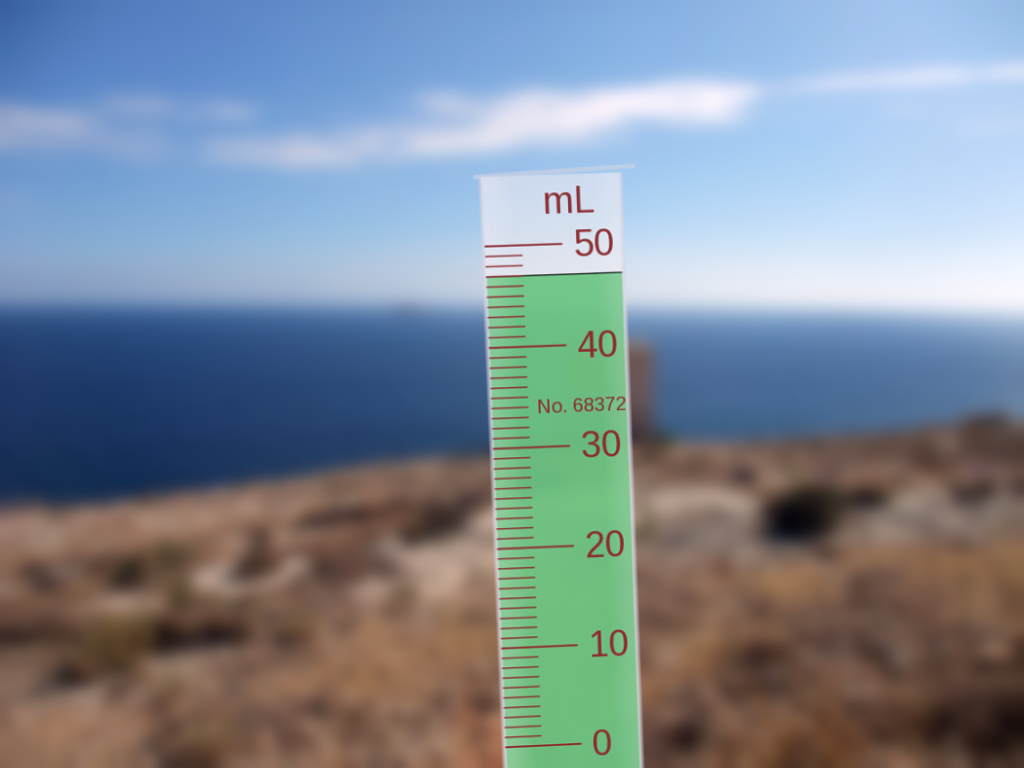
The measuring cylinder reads 47 mL
